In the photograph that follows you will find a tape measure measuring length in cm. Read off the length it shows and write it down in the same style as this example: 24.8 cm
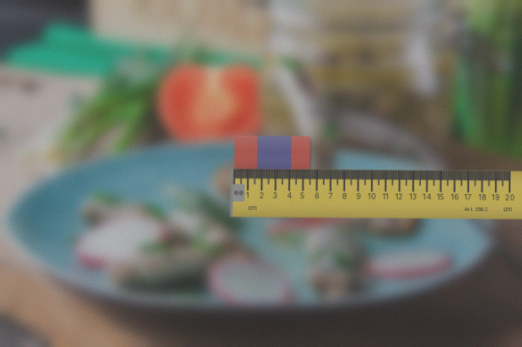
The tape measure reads 5.5 cm
